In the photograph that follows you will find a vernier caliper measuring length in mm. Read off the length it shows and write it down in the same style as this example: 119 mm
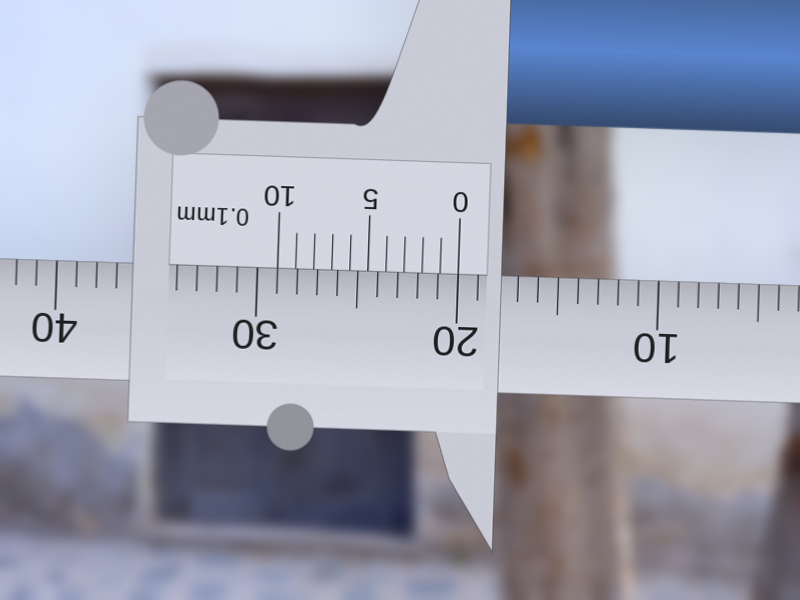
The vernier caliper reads 20.0 mm
